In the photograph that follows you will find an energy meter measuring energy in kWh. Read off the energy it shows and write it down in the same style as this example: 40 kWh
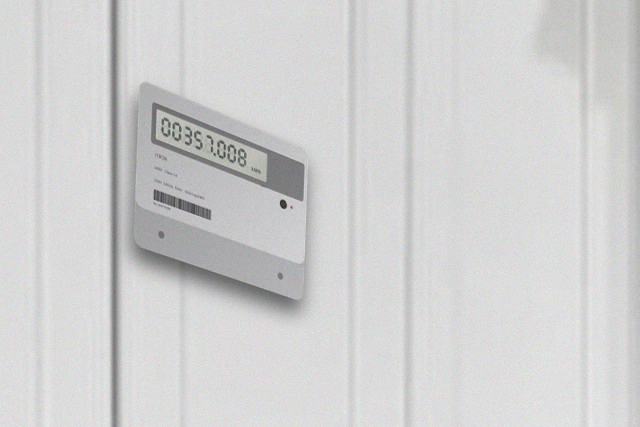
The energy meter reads 357.008 kWh
